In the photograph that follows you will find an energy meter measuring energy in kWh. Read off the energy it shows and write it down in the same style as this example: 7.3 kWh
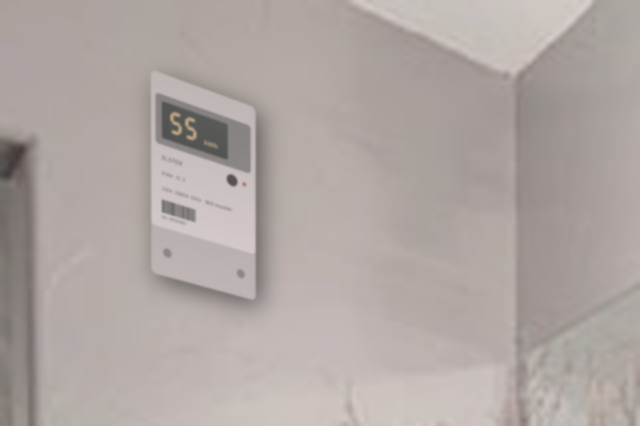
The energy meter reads 55 kWh
